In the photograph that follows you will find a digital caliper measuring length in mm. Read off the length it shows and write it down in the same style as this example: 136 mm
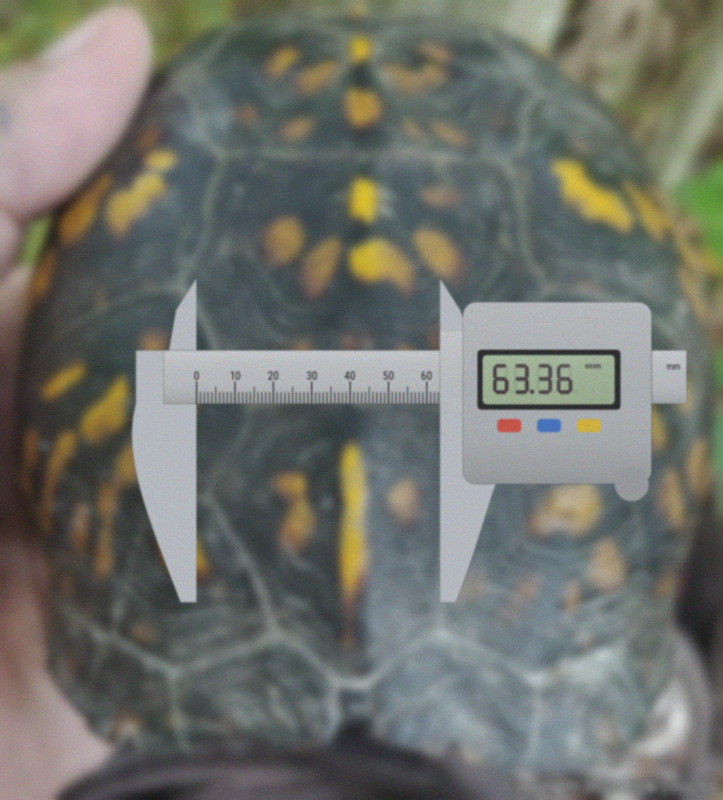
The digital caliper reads 63.36 mm
